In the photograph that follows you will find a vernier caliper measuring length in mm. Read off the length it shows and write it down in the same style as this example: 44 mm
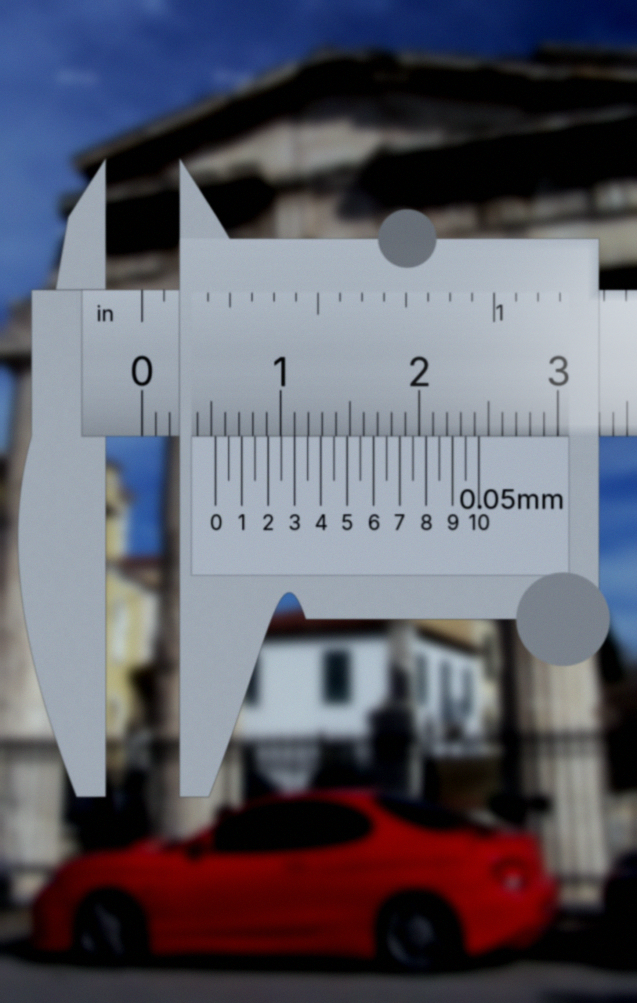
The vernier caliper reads 5.3 mm
